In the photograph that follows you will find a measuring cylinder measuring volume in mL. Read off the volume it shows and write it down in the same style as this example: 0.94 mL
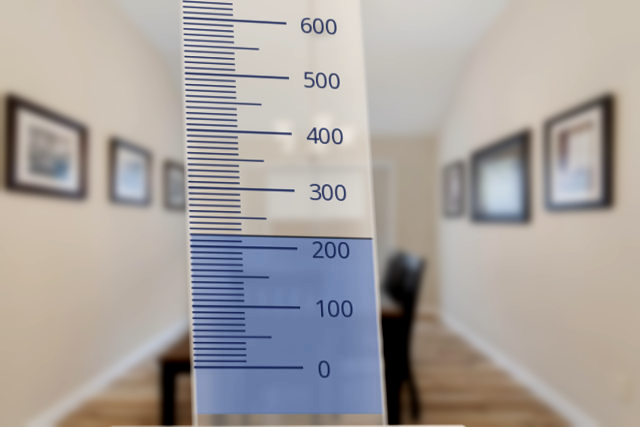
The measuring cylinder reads 220 mL
